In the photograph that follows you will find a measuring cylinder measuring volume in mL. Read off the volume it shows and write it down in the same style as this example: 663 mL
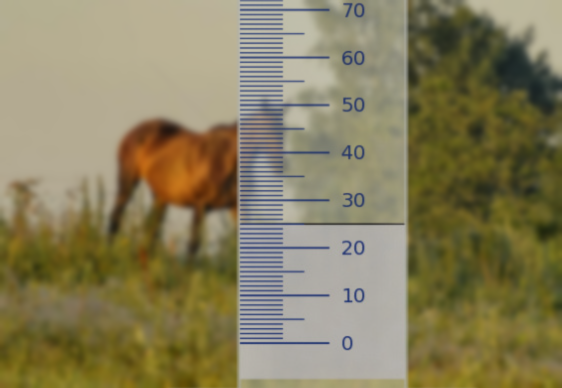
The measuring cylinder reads 25 mL
